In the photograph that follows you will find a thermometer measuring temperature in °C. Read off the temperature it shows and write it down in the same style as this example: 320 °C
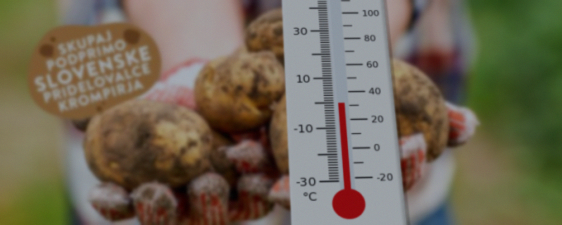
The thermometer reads 0 °C
